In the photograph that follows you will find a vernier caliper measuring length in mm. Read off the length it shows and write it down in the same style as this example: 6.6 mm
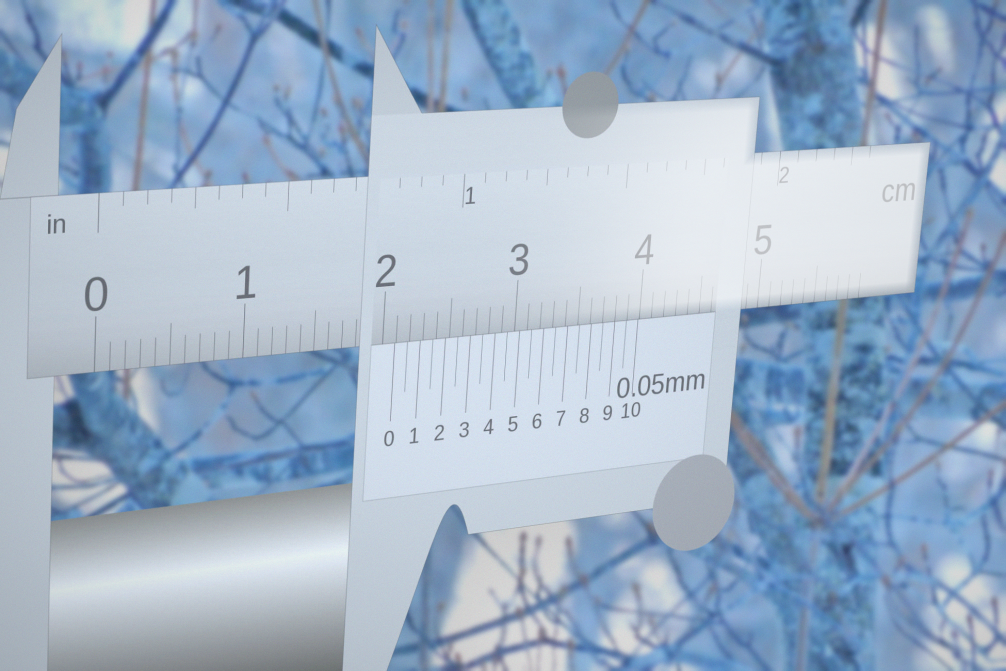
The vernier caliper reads 20.9 mm
